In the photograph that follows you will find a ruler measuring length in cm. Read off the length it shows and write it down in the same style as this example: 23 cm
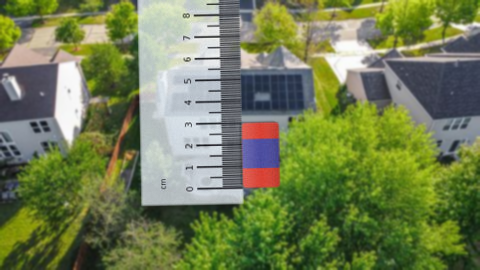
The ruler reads 3 cm
